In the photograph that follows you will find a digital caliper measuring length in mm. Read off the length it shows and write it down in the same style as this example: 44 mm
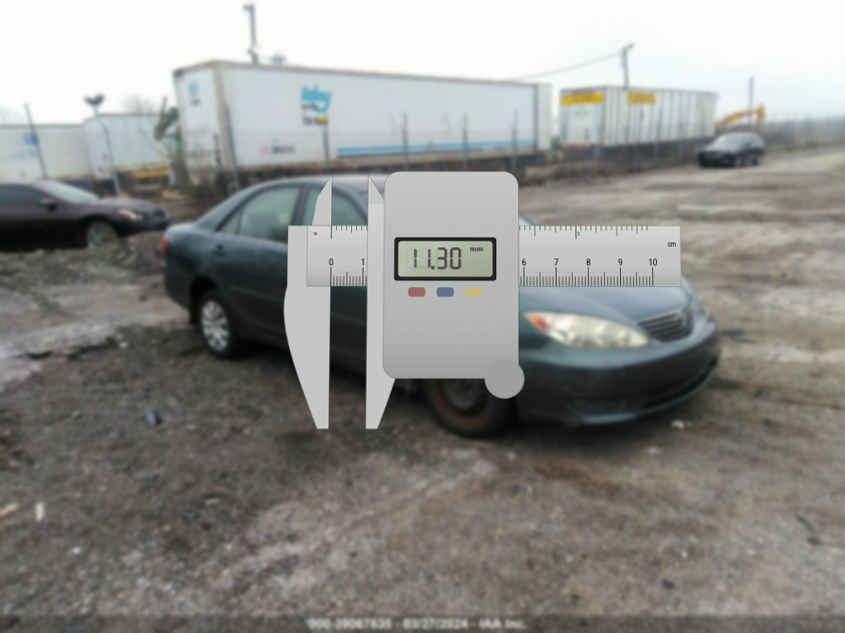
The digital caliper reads 11.30 mm
